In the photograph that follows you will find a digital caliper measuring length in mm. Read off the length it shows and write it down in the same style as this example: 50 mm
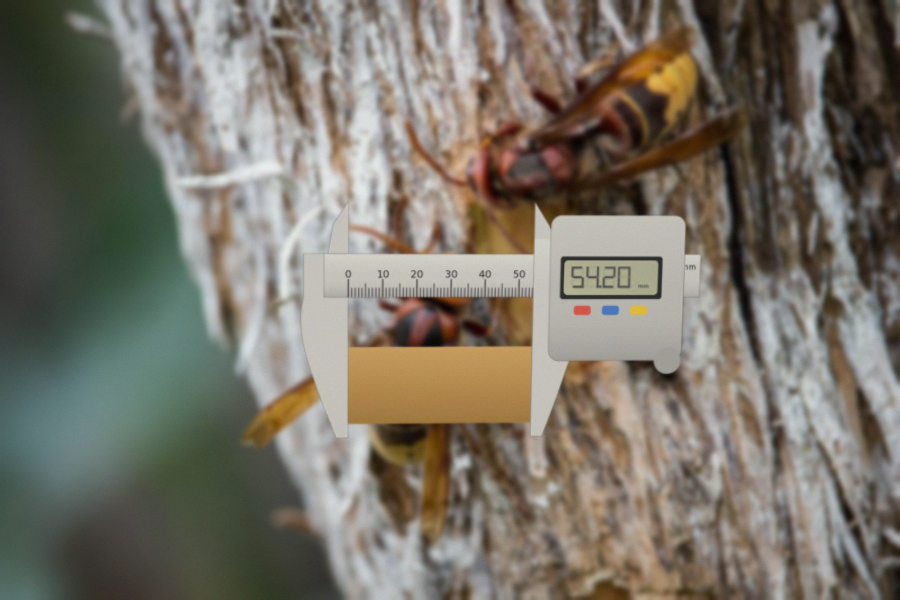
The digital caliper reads 54.20 mm
